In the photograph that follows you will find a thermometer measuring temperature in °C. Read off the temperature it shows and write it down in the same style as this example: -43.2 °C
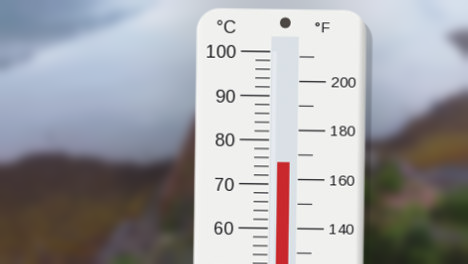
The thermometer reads 75 °C
